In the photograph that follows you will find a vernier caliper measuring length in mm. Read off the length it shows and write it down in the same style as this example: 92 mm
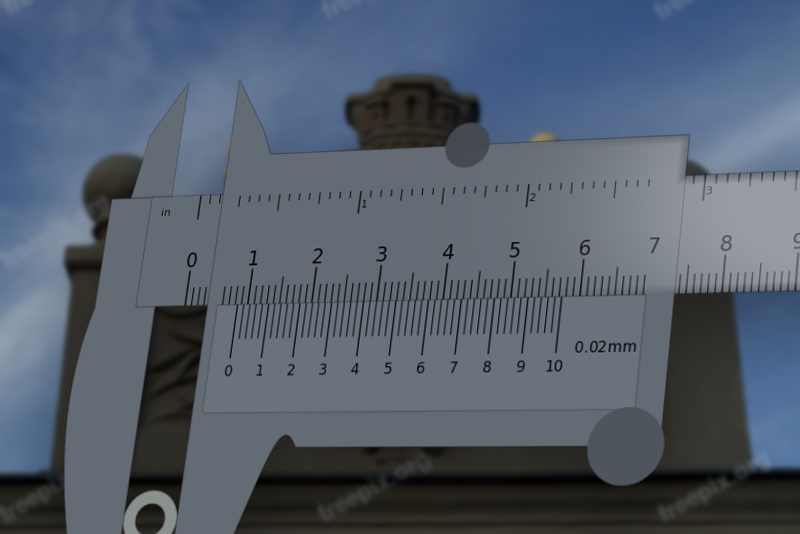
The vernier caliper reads 8.4 mm
